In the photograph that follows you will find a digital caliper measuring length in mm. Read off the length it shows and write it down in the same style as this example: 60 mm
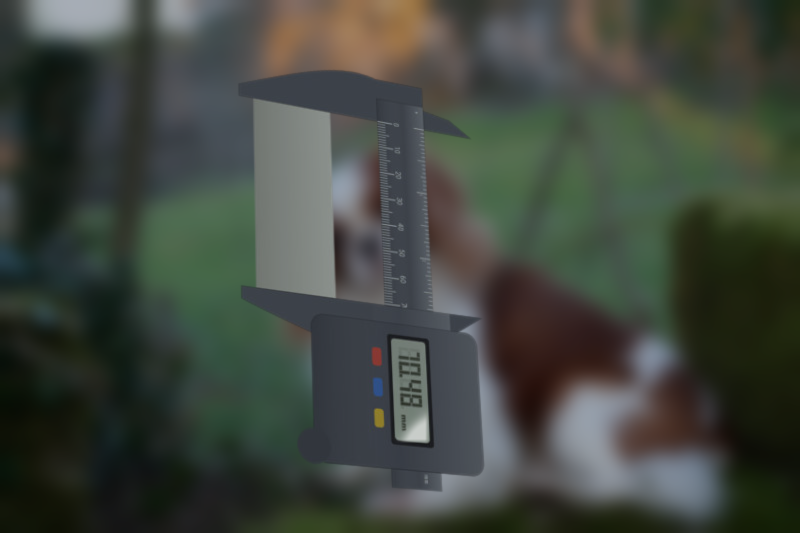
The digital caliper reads 70.48 mm
